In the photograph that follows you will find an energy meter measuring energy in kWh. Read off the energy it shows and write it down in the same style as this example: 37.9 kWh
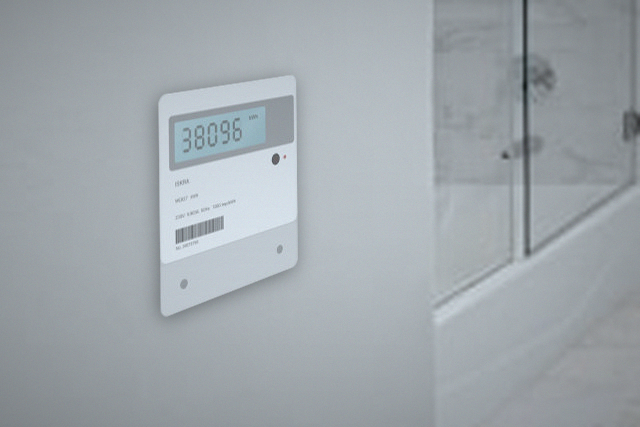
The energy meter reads 38096 kWh
